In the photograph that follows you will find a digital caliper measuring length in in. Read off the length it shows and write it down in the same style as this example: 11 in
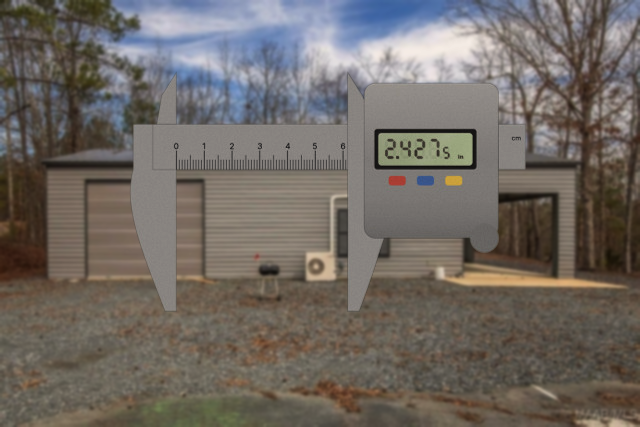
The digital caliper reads 2.4275 in
